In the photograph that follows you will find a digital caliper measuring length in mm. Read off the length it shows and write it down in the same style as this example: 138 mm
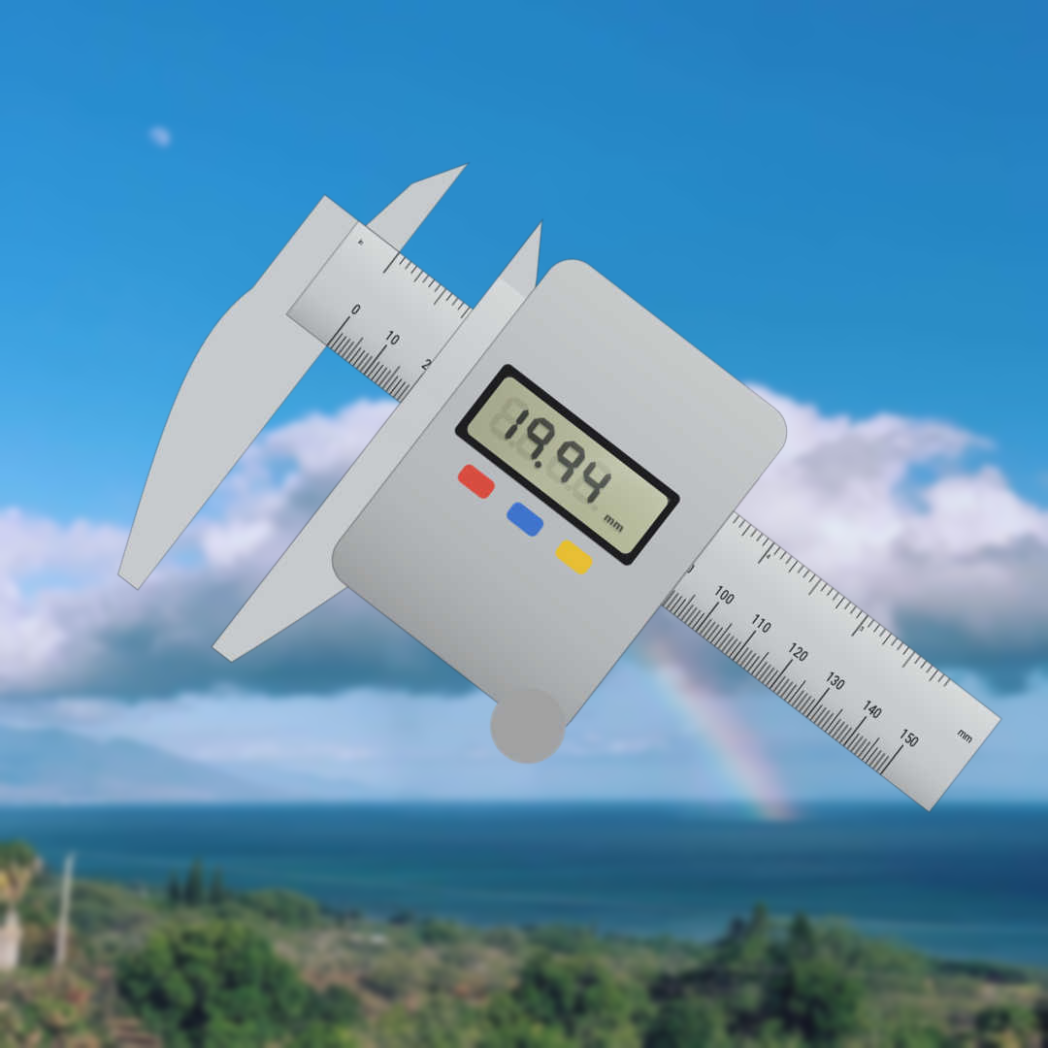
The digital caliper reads 19.94 mm
